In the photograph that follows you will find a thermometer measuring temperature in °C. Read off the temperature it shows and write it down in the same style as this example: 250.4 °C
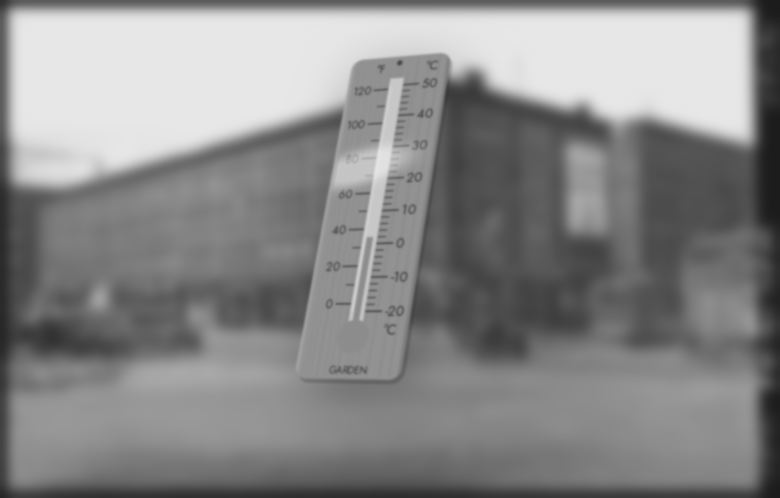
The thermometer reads 2 °C
